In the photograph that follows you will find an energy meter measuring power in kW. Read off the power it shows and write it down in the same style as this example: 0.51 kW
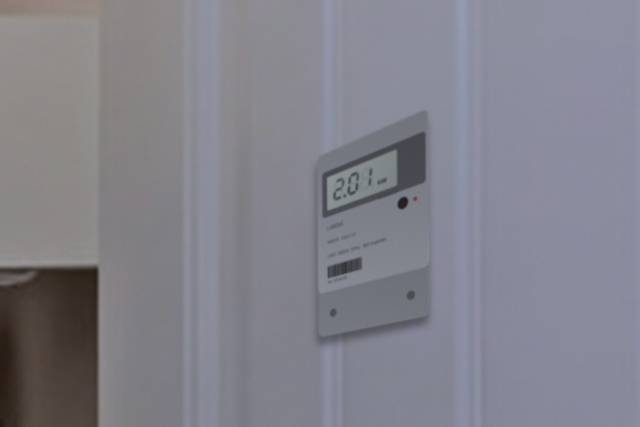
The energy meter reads 2.01 kW
